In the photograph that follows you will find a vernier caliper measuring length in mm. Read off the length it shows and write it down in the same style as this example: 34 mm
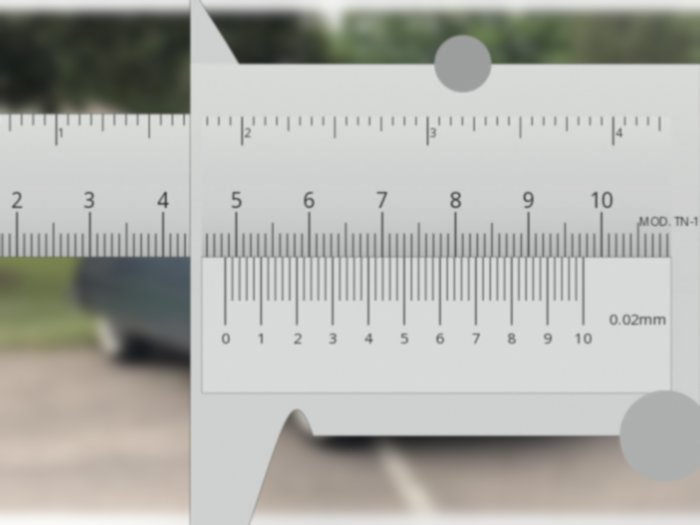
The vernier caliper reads 48.5 mm
